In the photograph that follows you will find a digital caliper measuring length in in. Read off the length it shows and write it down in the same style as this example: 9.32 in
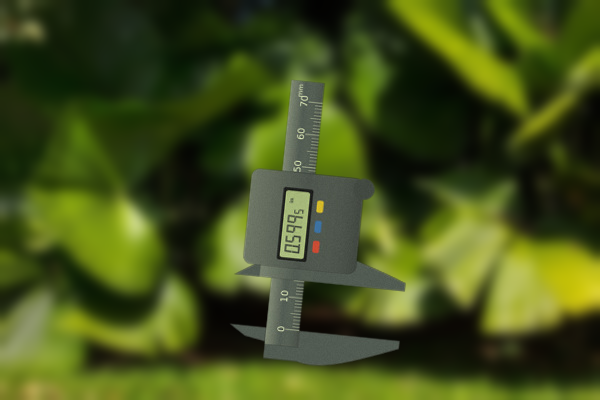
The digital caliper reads 0.5995 in
